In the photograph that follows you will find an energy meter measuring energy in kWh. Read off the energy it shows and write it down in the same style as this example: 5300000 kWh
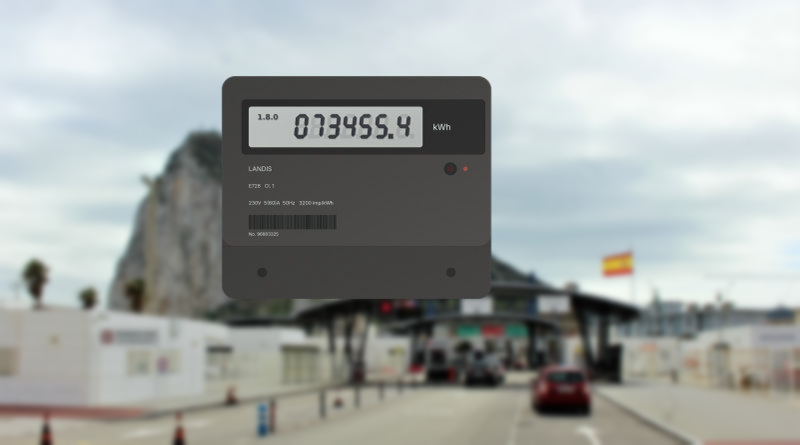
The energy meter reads 73455.4 kWh
